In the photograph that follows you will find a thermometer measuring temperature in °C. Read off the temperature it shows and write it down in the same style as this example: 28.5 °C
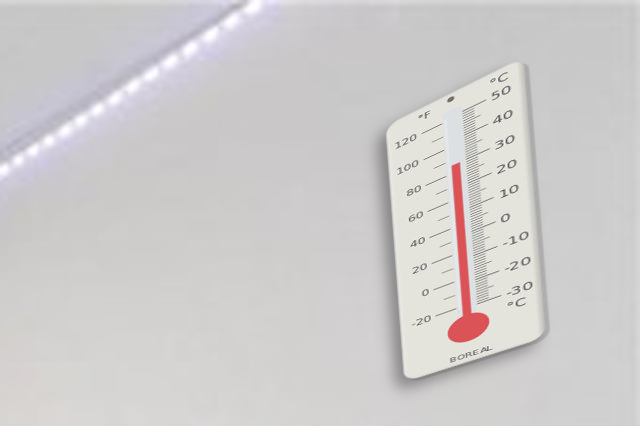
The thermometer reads 30 °C
